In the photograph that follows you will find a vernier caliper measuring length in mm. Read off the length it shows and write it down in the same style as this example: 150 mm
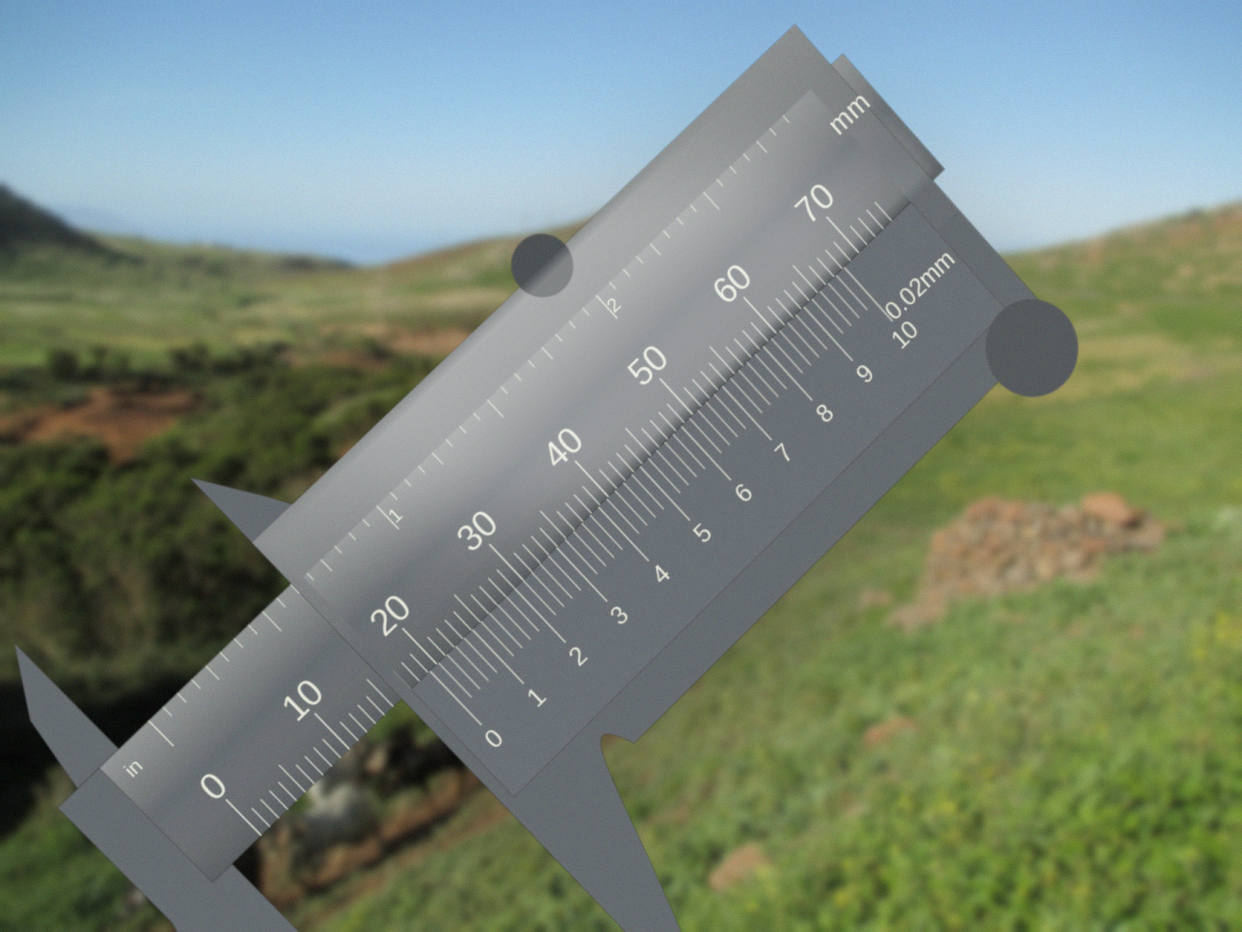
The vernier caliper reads 19.2 mm
